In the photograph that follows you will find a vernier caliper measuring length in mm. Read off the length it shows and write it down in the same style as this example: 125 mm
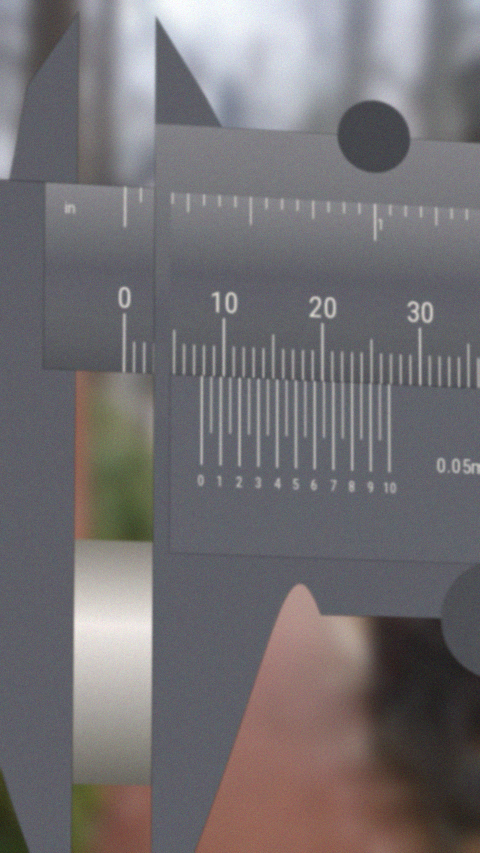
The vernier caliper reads 7.8 mm
